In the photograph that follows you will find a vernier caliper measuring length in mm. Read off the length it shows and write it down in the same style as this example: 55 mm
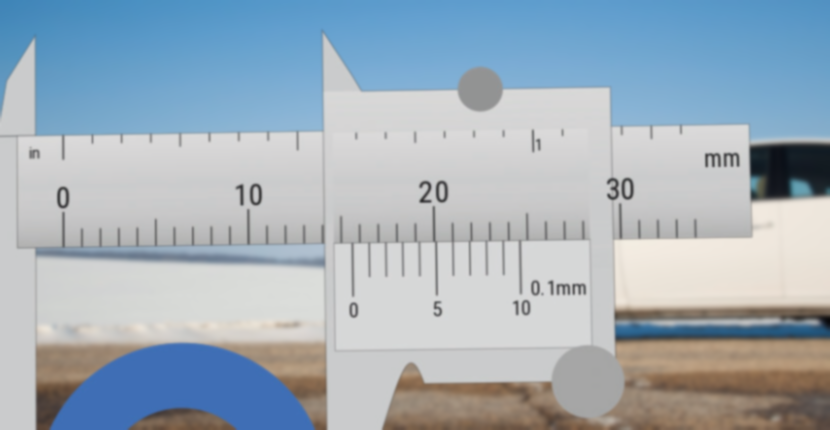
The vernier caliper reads 15.6 mm
